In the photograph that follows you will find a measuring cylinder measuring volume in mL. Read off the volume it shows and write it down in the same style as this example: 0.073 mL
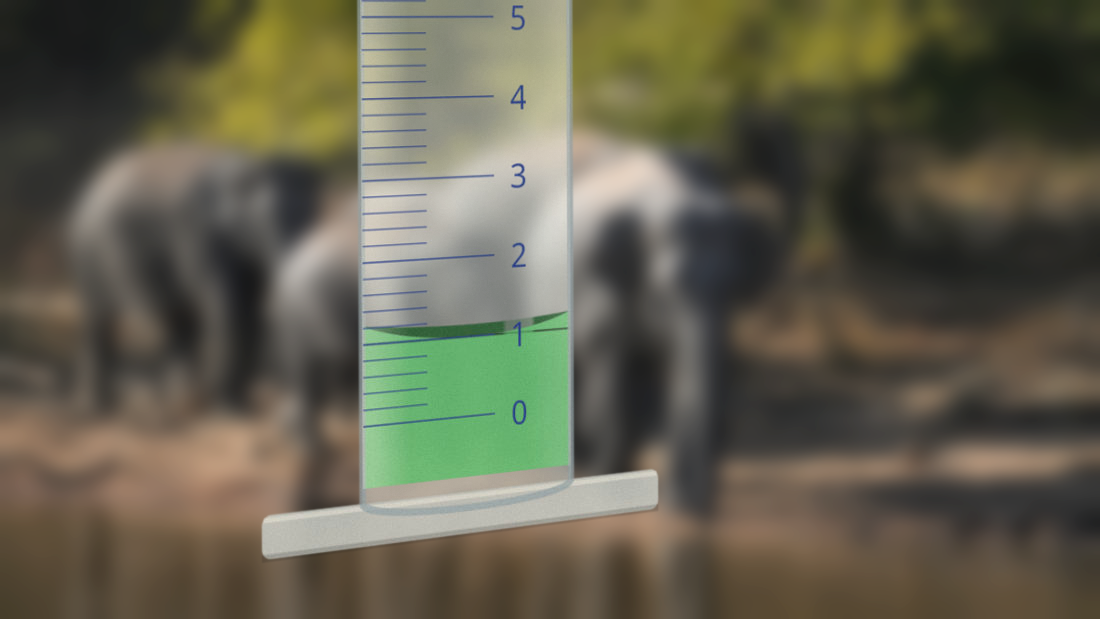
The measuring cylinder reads 1 mL
